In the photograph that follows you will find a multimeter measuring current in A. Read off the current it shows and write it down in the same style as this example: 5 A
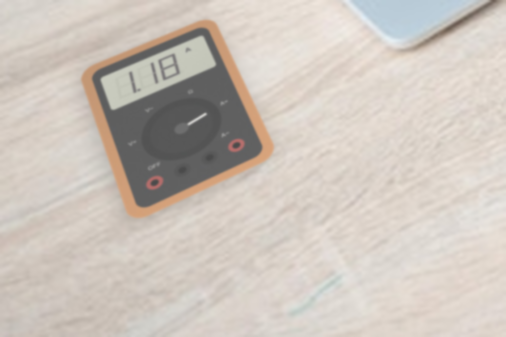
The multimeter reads 1.18 A
